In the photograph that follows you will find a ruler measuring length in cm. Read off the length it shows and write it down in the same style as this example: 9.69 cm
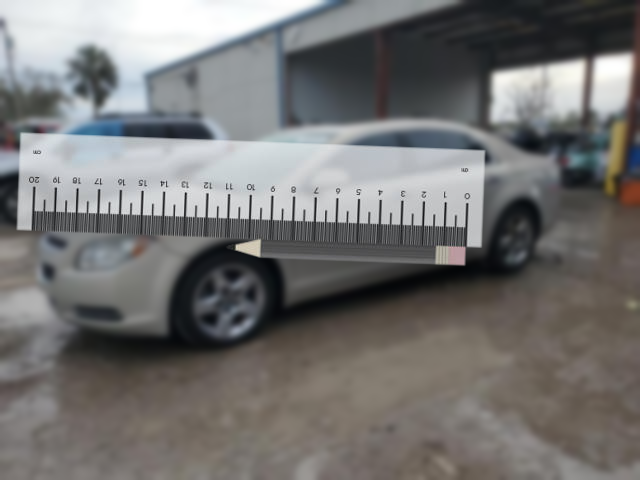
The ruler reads 11 cm
